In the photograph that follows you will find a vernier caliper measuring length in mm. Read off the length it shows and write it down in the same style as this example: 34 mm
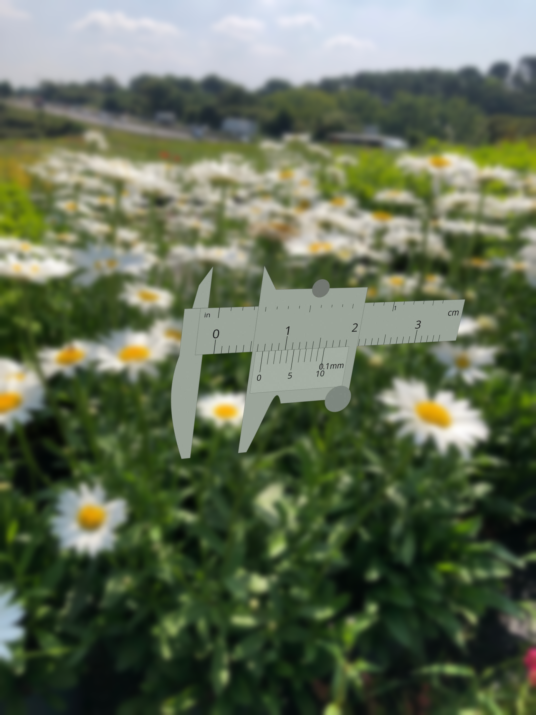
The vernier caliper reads 6.8 mm
